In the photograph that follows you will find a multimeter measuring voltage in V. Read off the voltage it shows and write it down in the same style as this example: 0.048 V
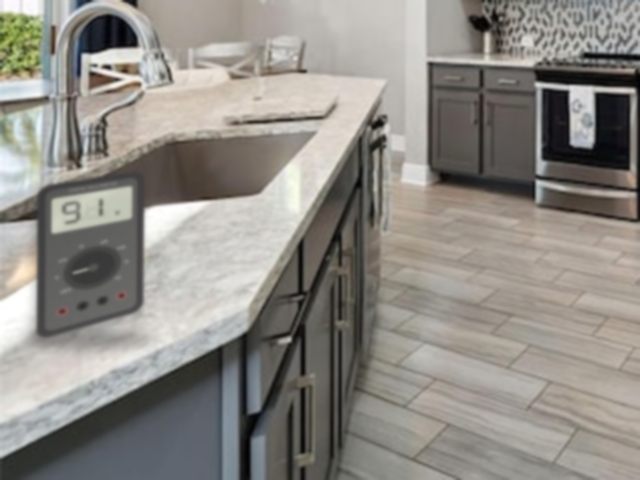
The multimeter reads 91 V
